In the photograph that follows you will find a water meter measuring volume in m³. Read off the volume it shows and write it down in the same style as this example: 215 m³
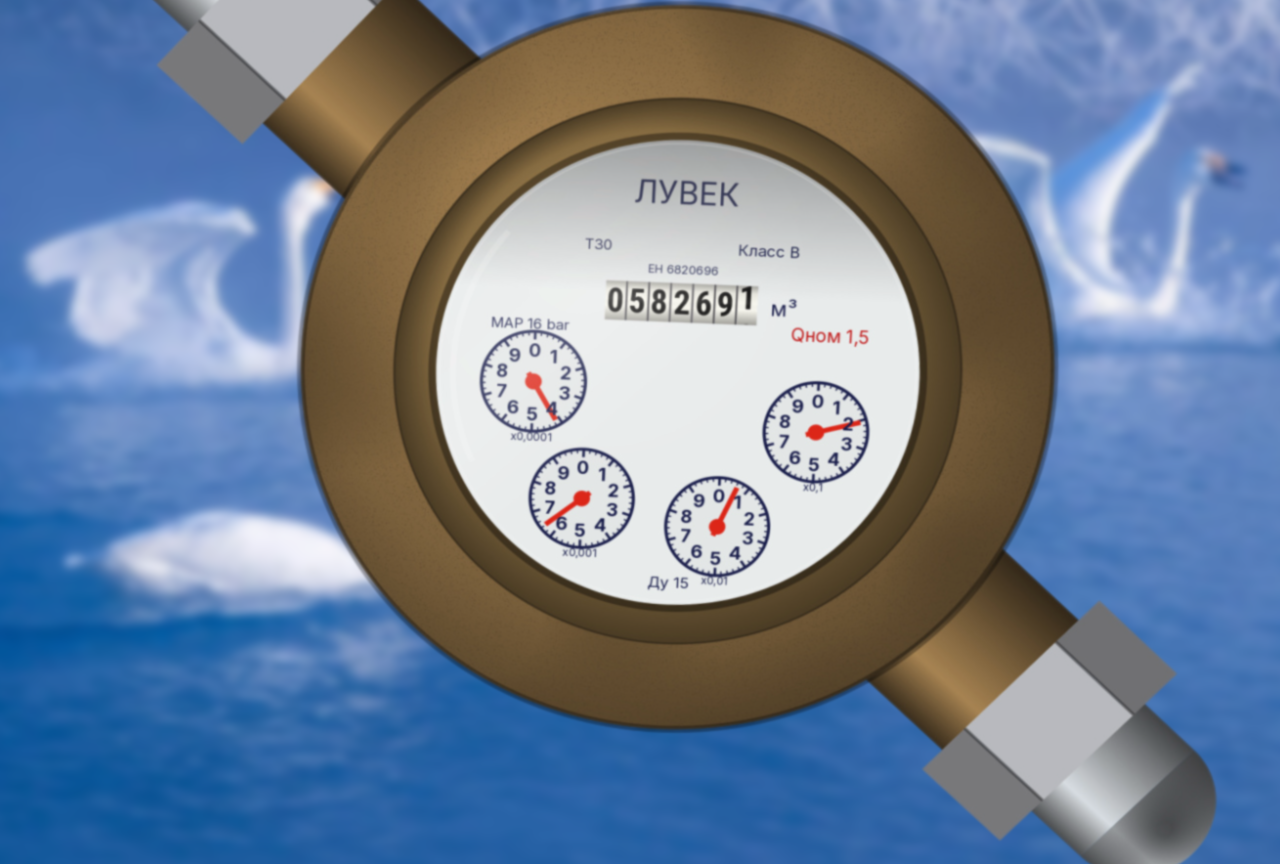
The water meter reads 582691.2064 m³
